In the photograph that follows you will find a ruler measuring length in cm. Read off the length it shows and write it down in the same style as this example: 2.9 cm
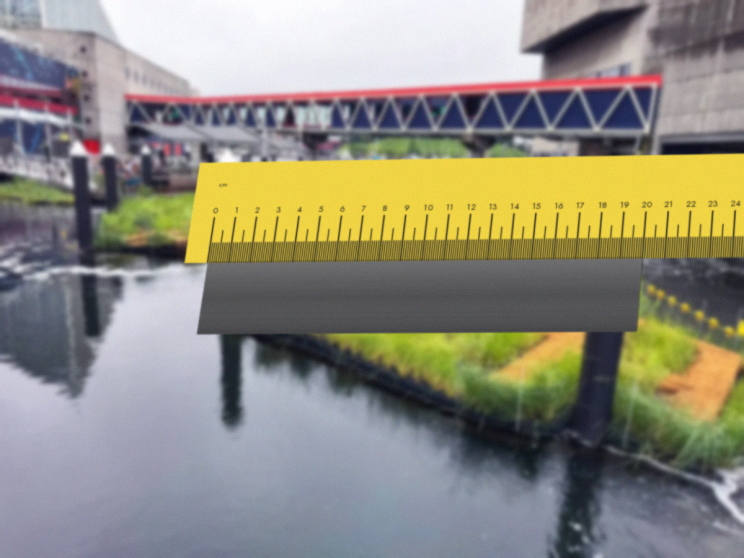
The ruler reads 20 cm
